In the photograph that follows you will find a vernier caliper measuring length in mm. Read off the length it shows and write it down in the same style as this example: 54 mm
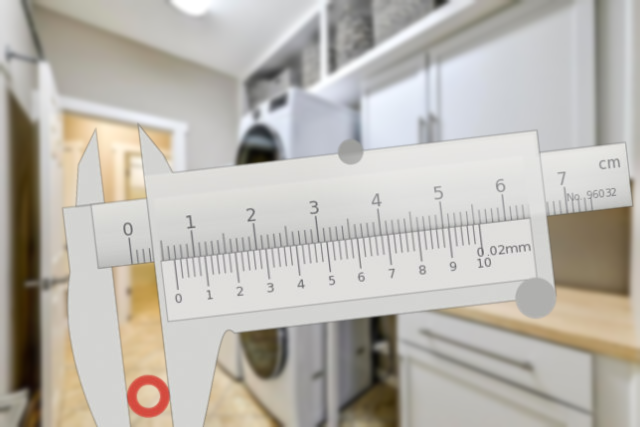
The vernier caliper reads 6.8 mm
